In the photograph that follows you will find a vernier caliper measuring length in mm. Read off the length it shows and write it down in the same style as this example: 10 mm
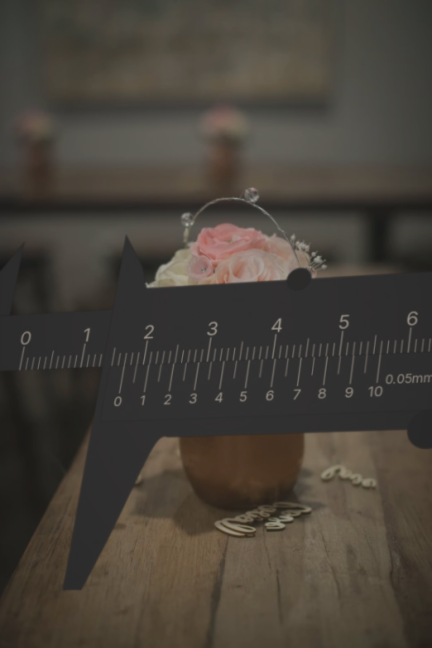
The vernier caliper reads 17.0 mm
